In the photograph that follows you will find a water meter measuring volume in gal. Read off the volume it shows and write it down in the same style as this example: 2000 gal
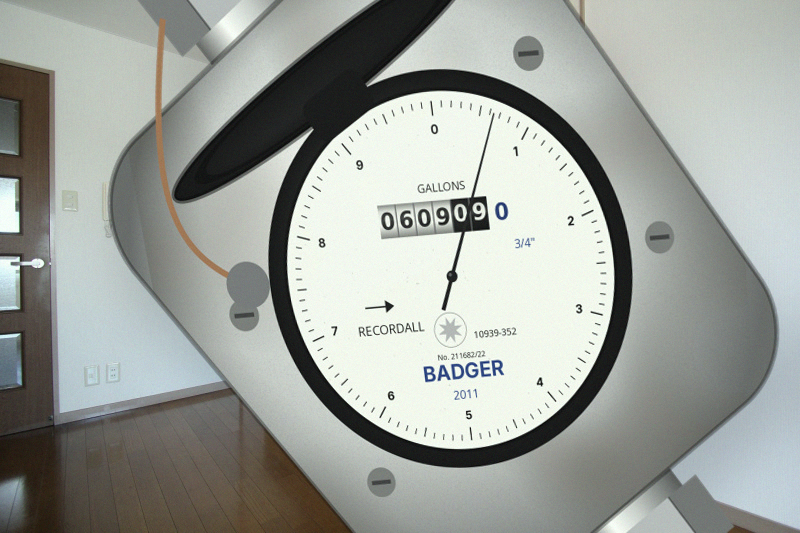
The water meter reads 609090.6 gal
